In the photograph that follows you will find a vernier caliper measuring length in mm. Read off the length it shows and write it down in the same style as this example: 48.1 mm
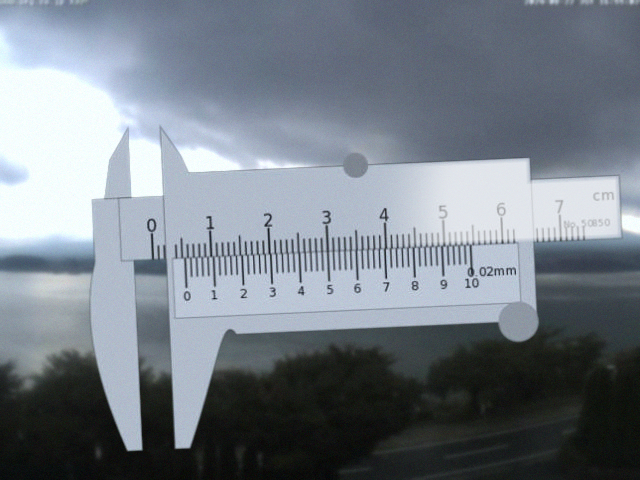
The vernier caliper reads 5.5 mm
